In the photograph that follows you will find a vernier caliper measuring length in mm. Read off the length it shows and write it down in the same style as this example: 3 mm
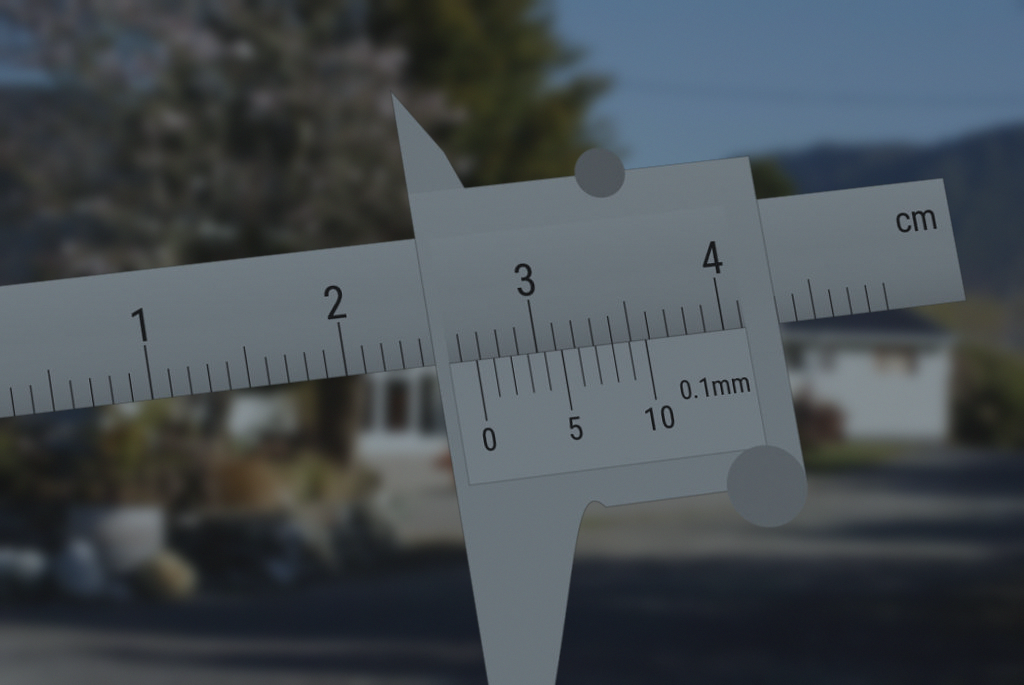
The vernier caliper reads 26.8 mm
